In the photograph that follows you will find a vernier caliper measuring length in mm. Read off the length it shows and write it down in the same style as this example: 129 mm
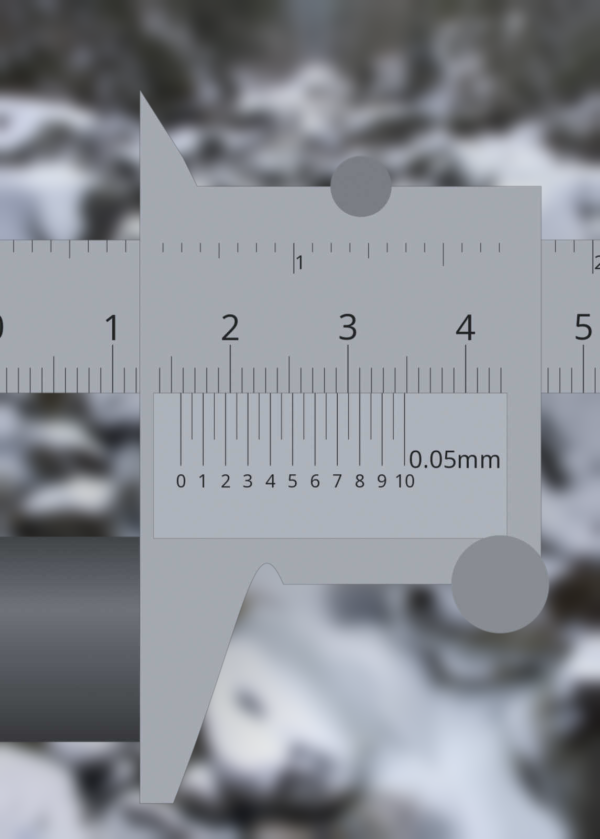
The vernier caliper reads 15.8 mm
